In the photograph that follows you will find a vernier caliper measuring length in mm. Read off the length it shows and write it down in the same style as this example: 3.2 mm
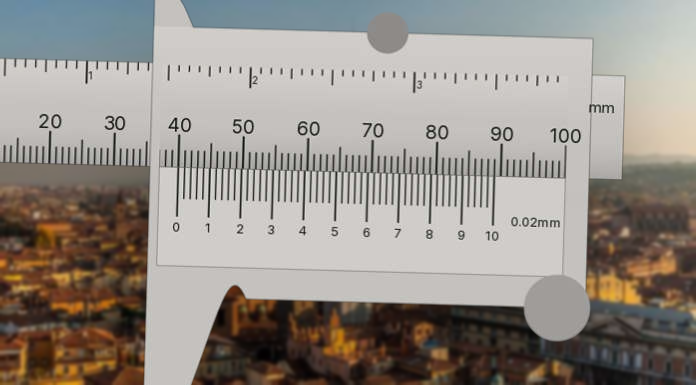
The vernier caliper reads 40.0 mm
